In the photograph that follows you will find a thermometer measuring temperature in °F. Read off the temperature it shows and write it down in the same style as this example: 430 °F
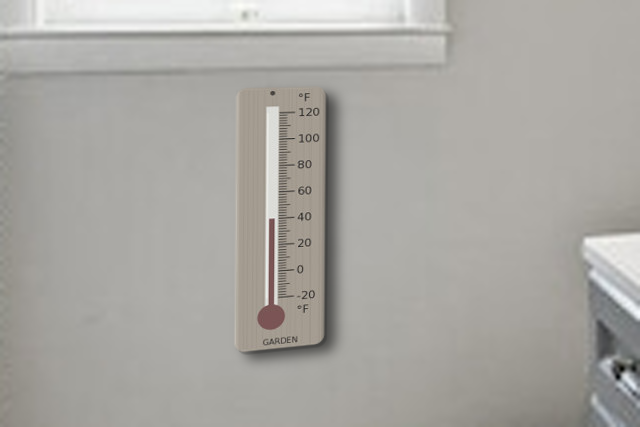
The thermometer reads 40 °F
